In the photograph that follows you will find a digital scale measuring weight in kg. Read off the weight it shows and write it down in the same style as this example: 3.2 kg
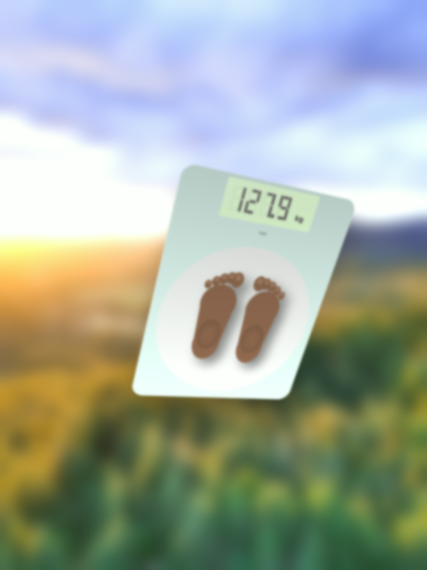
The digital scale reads 127.9 kg
